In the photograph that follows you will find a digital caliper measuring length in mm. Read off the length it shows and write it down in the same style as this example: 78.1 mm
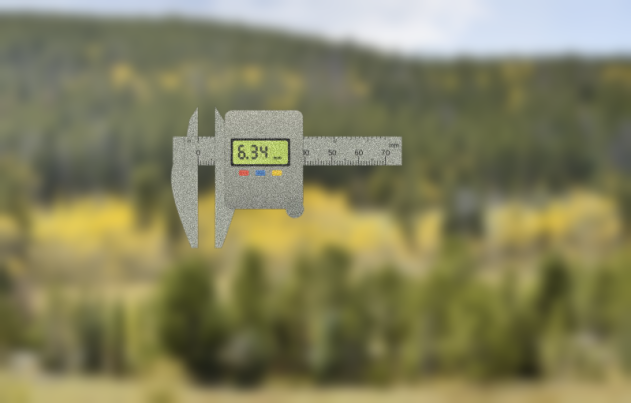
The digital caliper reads 6.34 mm
